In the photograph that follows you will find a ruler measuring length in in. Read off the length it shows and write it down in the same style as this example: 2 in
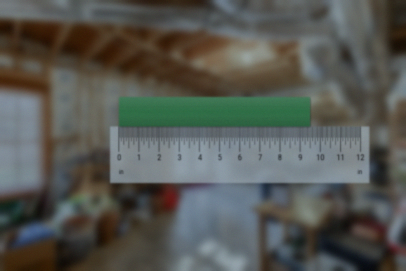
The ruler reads 9.5 in
